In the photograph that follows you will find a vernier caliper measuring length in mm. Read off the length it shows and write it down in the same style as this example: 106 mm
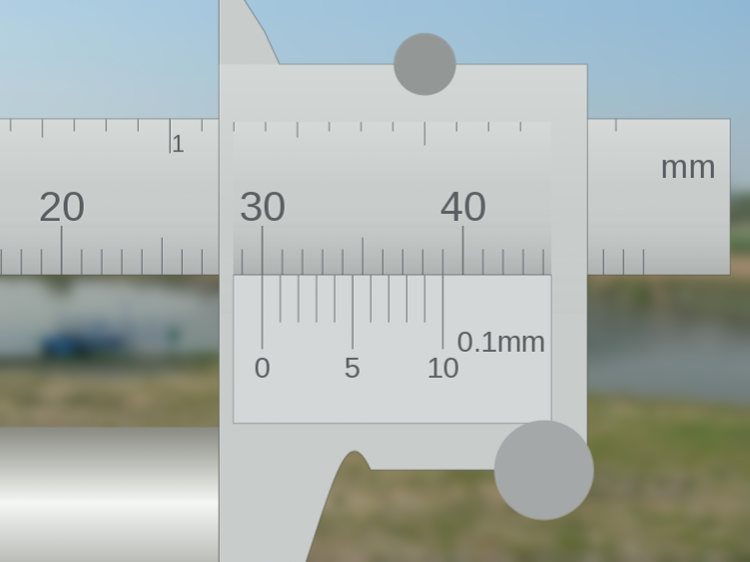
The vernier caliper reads 30.0 mm
